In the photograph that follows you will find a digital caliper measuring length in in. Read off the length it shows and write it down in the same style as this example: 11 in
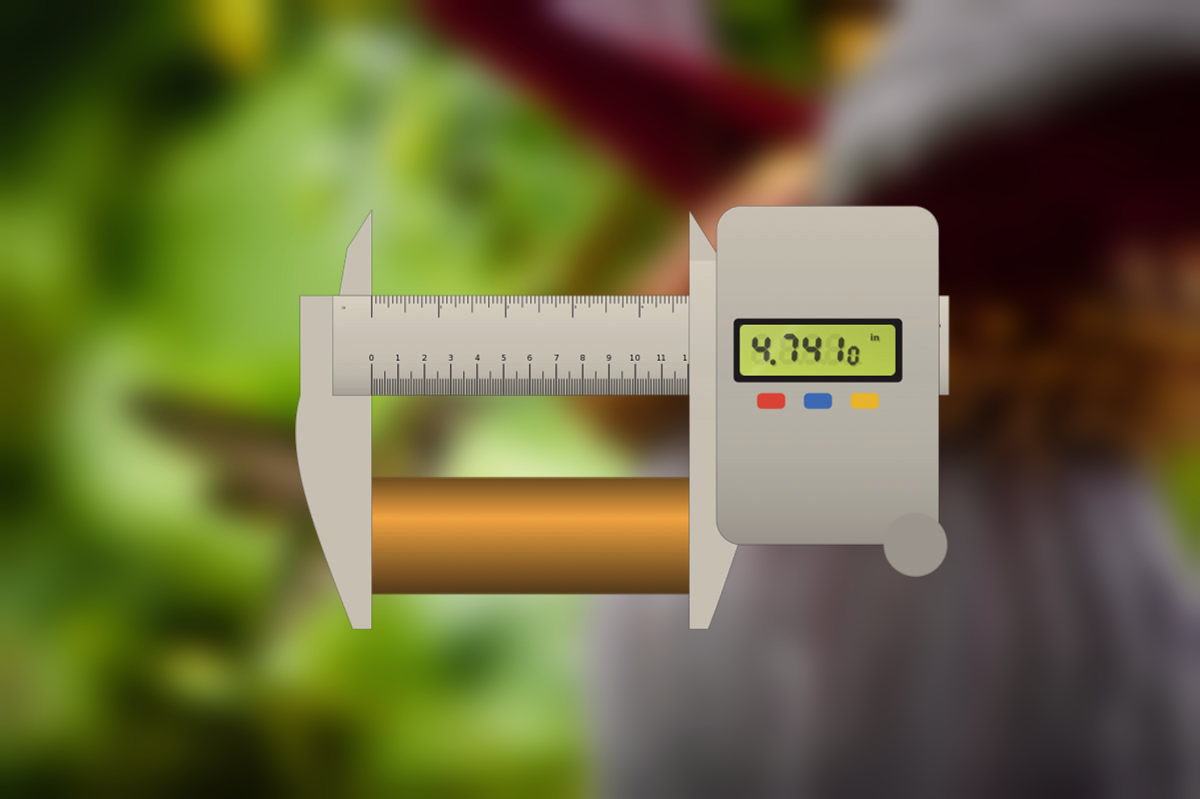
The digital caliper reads 4.7410 in
